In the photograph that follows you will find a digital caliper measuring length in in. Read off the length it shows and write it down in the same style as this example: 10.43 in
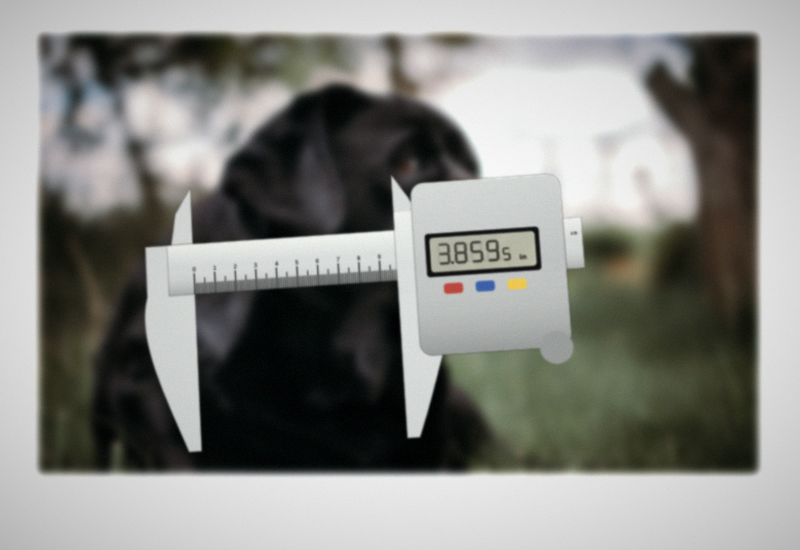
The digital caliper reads 3.8595 in
